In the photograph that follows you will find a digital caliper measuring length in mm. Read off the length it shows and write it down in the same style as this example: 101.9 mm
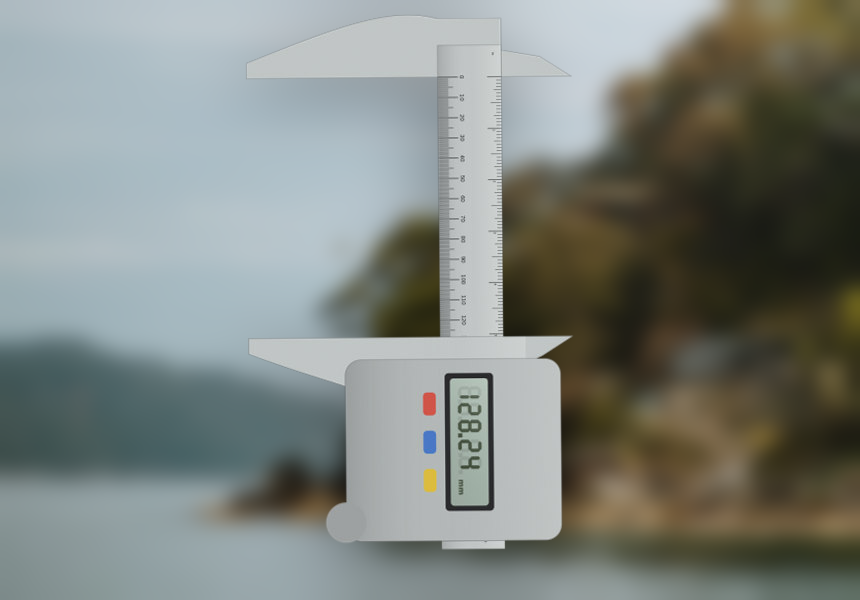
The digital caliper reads 128.24 mm
